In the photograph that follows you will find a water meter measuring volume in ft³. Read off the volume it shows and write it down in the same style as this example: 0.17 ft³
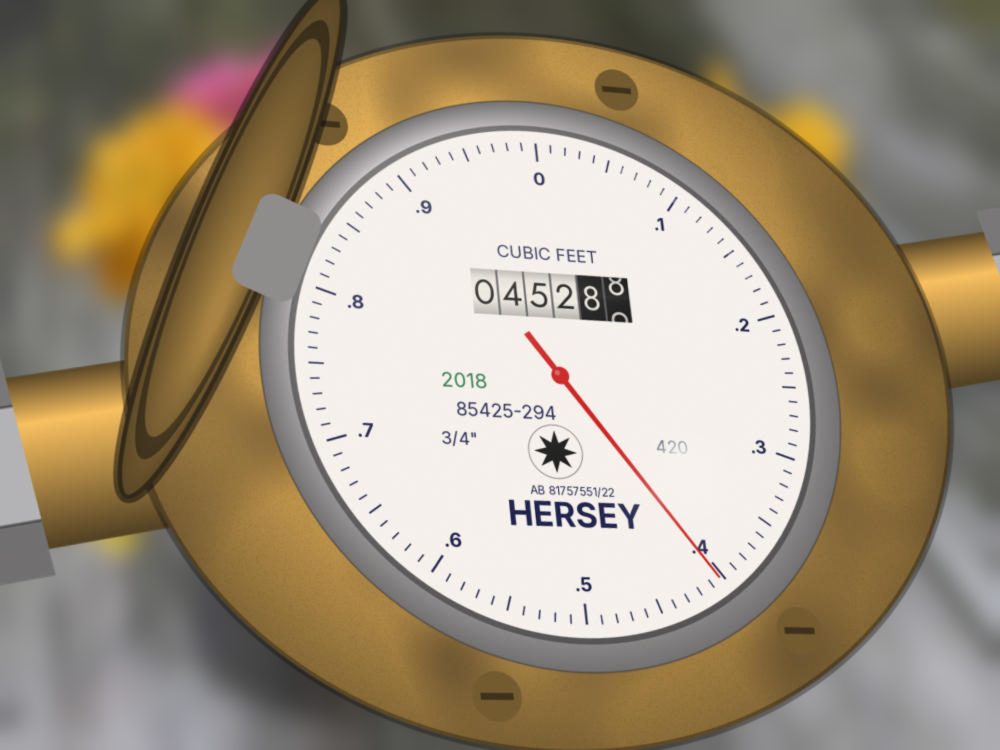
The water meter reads 45288.40 ft³
